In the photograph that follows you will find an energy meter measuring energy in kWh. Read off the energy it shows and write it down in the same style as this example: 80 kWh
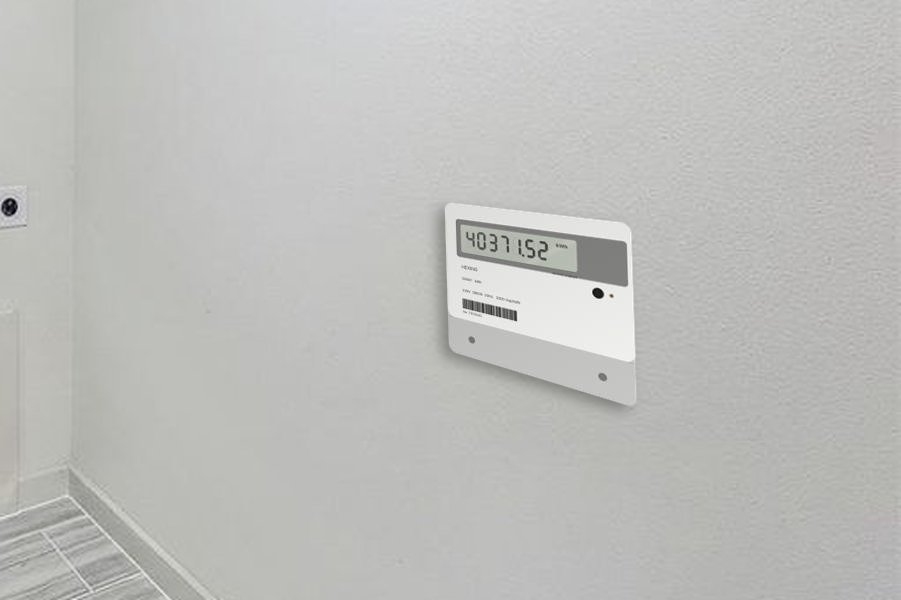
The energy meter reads 40371.52 kWh
